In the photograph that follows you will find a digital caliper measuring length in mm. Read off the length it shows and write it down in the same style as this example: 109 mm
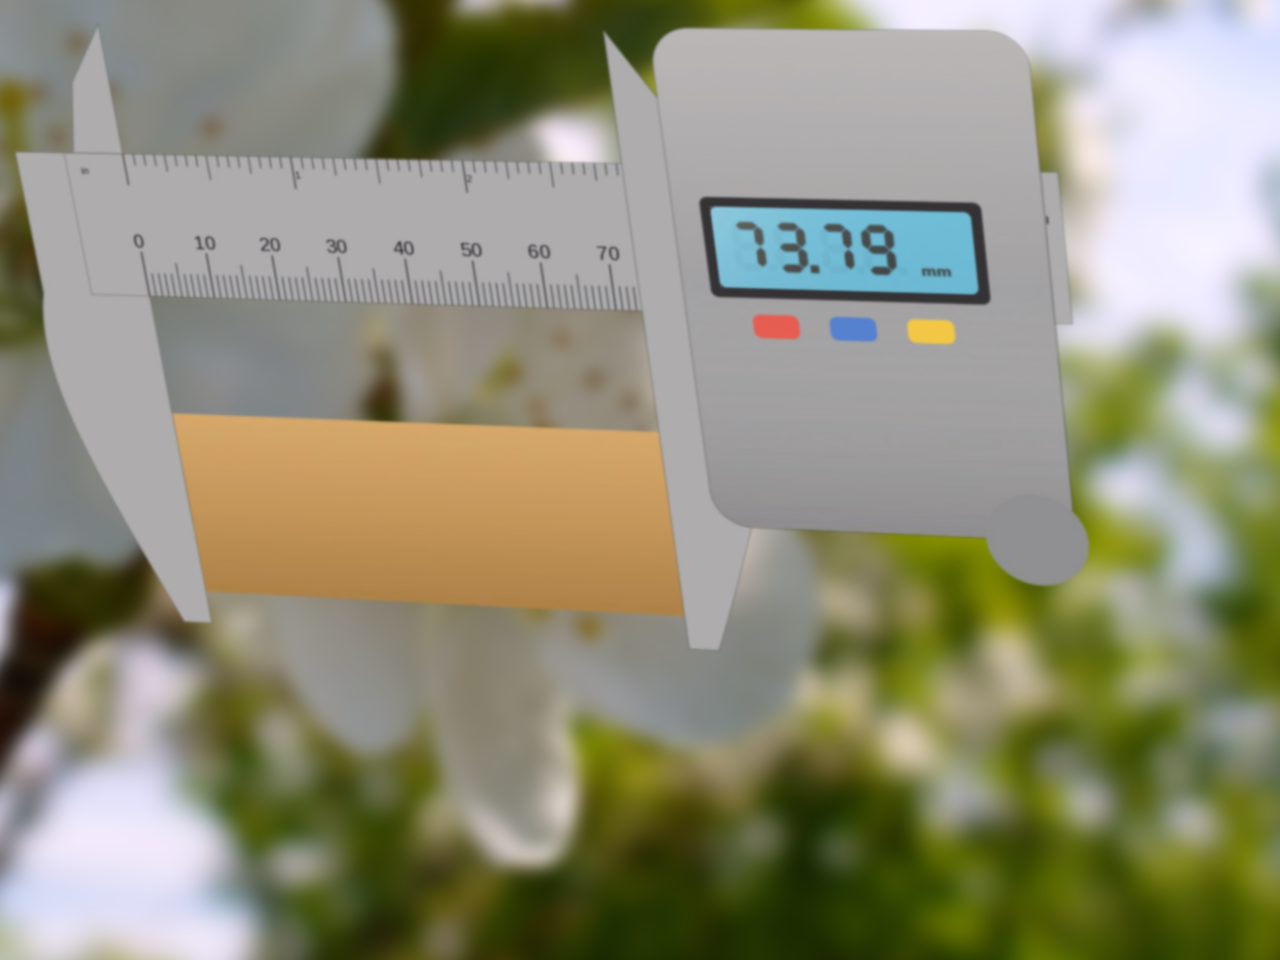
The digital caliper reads 73.79 mm
